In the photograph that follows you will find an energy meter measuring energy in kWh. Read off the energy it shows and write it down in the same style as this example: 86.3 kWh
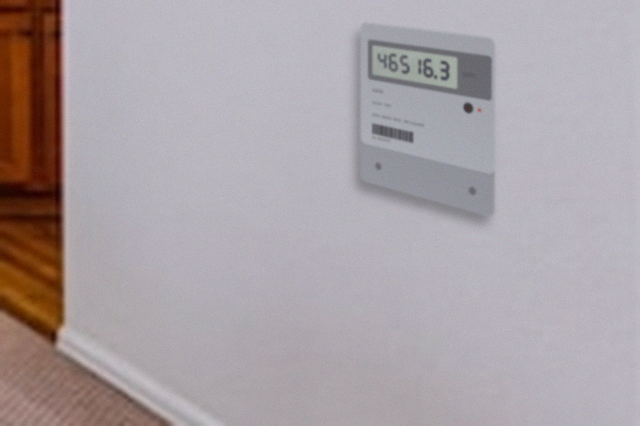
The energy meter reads 46516.3 kWh
